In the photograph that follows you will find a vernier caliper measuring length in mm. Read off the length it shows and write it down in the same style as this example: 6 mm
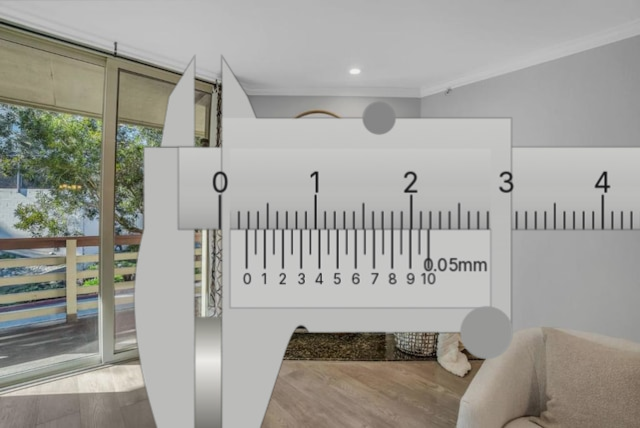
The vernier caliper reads 2.8 mm
